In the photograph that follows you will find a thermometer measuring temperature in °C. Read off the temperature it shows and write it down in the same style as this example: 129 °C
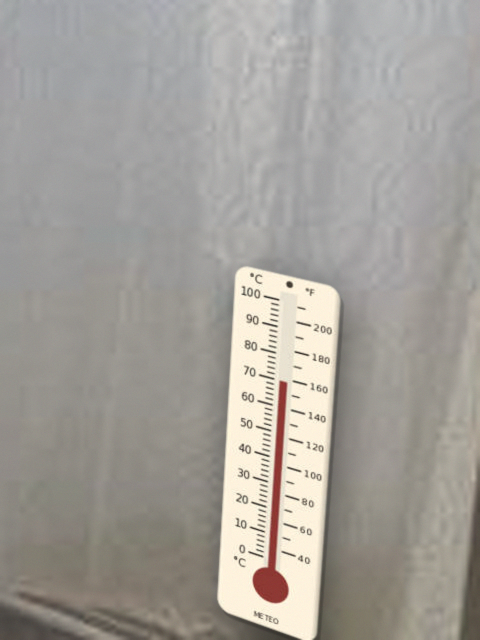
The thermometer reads 70 °C
